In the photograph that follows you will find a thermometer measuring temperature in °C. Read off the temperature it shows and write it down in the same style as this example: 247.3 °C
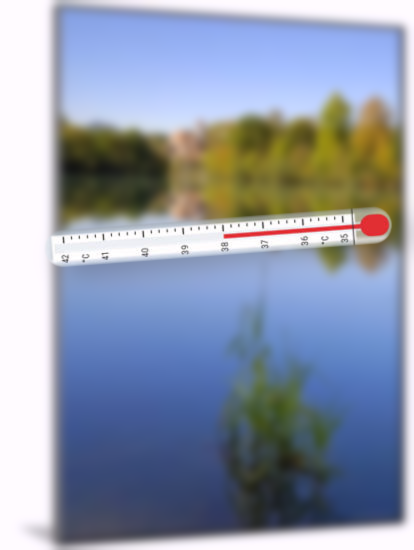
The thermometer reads 38 °C
